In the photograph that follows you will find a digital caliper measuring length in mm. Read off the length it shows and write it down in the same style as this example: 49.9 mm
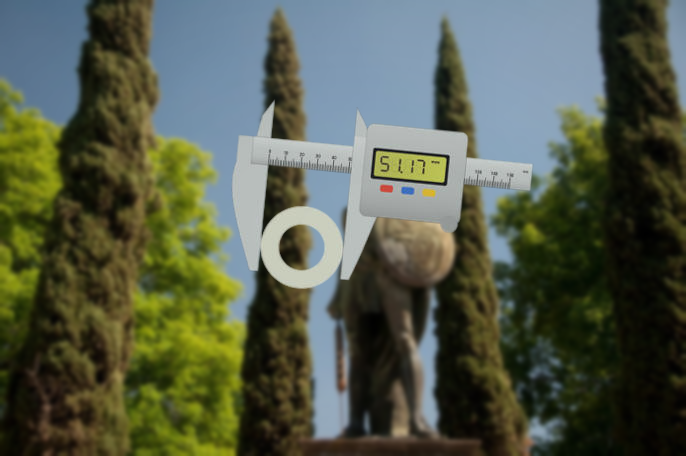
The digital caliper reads 51.17 mm
